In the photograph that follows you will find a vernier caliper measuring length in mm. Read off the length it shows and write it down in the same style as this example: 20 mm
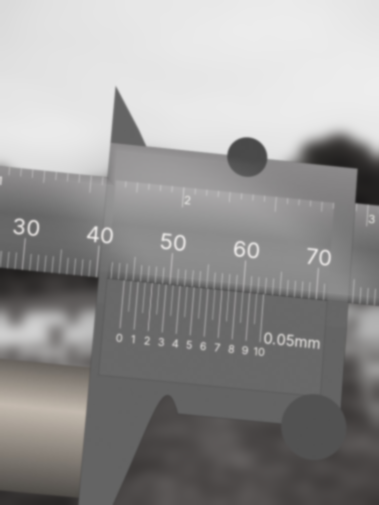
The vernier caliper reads 43.8 mm
